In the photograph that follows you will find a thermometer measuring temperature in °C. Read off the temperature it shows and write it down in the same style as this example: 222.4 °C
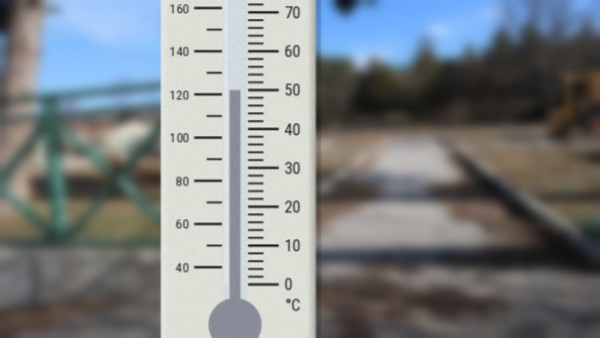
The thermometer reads 50 °C
